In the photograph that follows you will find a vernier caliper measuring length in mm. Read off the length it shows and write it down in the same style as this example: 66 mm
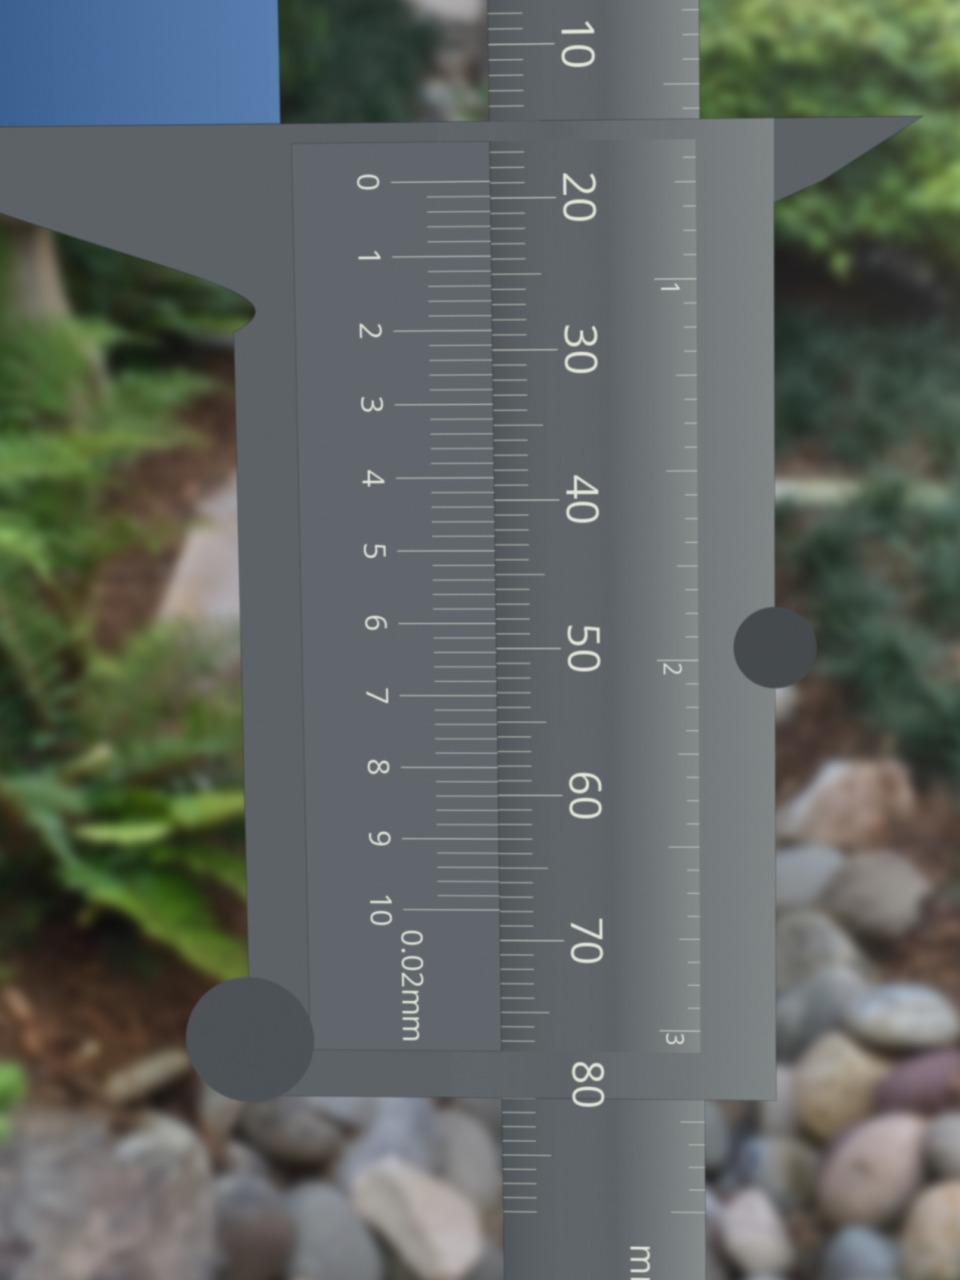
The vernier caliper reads 18.9 mm
